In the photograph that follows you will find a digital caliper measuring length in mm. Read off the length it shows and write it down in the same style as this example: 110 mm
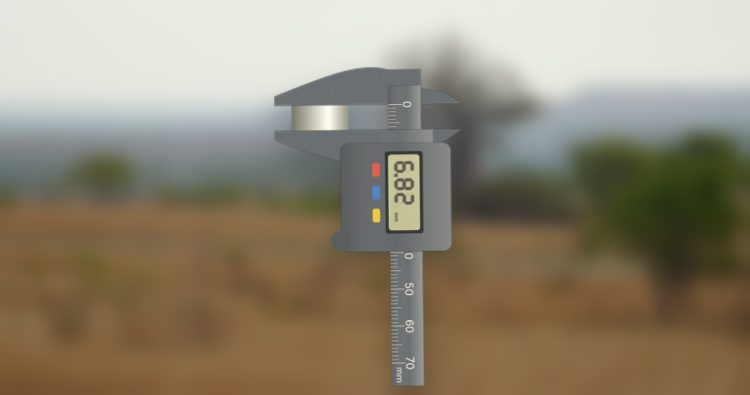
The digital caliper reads 6.82 mm
